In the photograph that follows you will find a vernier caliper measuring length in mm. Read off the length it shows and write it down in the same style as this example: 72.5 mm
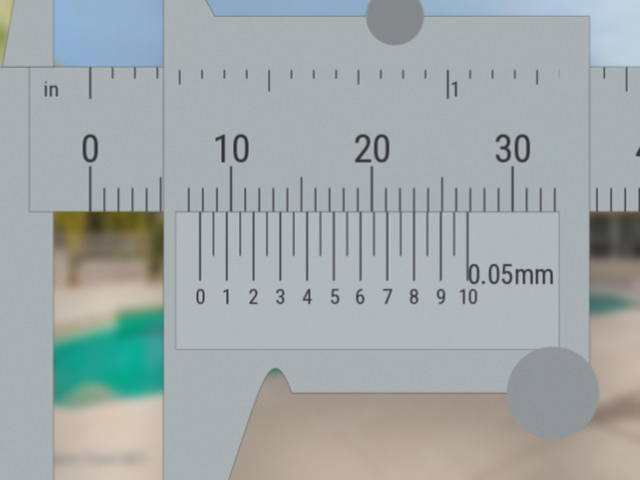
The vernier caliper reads 7.8 mm
